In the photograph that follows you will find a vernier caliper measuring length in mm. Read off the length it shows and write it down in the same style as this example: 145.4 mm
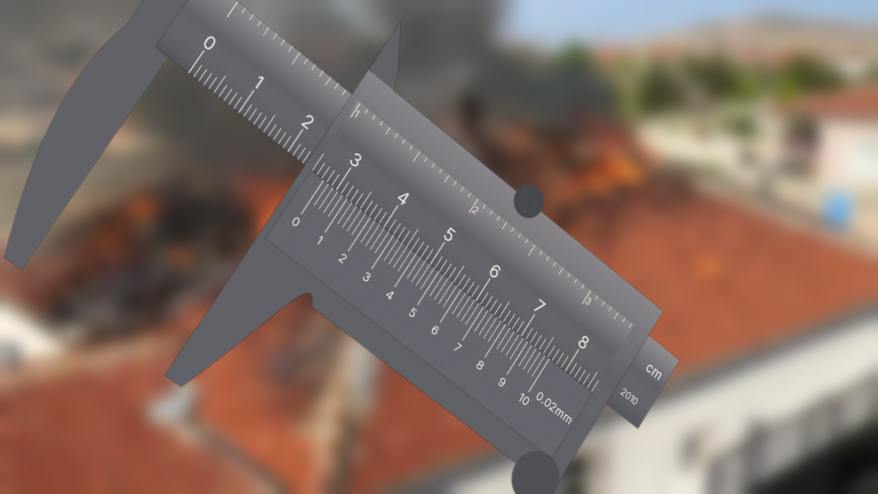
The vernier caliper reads 27.4 mm
